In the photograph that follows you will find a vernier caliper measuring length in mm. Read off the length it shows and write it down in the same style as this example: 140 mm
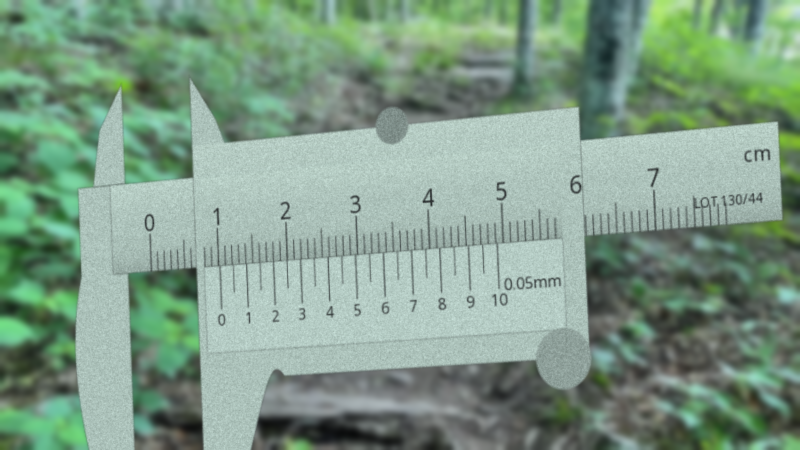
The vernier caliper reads 10.2 mm
